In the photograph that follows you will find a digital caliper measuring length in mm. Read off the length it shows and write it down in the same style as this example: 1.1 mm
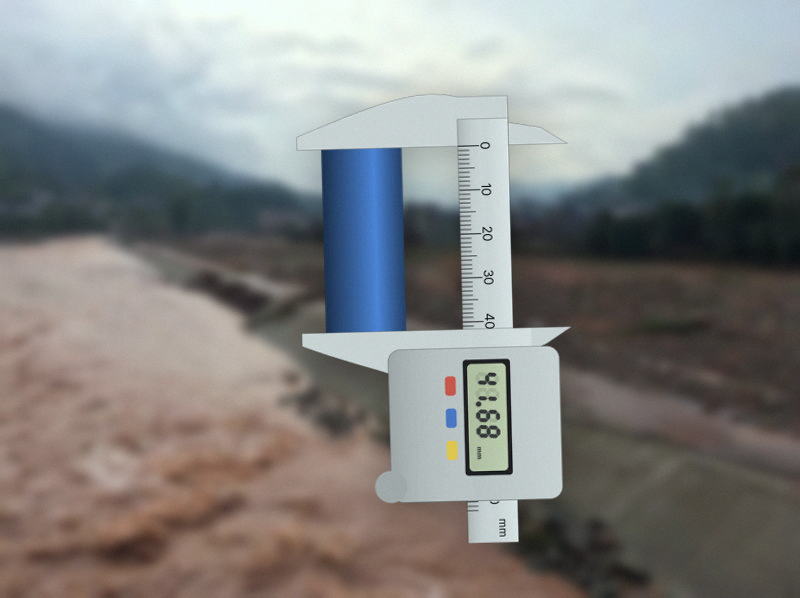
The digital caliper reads 41.68 mm
